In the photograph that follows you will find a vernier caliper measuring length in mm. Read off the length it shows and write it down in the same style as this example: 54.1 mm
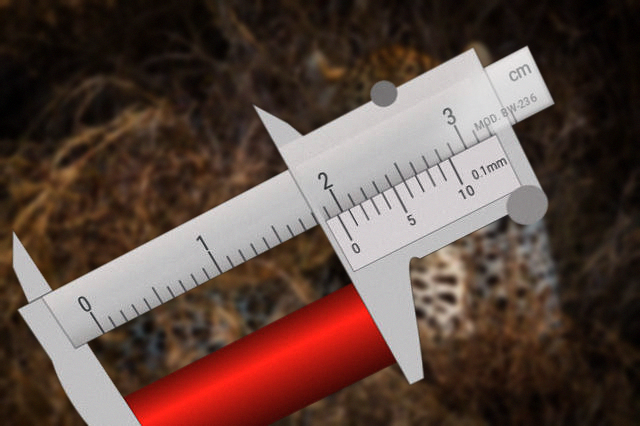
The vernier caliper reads 19.6 mm
